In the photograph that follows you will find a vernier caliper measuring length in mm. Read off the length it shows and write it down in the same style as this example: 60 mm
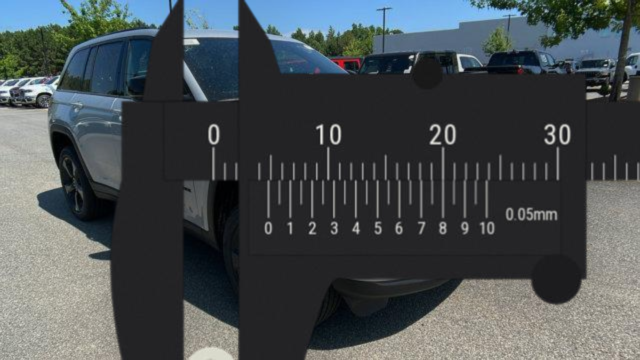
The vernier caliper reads 4.8 mm
